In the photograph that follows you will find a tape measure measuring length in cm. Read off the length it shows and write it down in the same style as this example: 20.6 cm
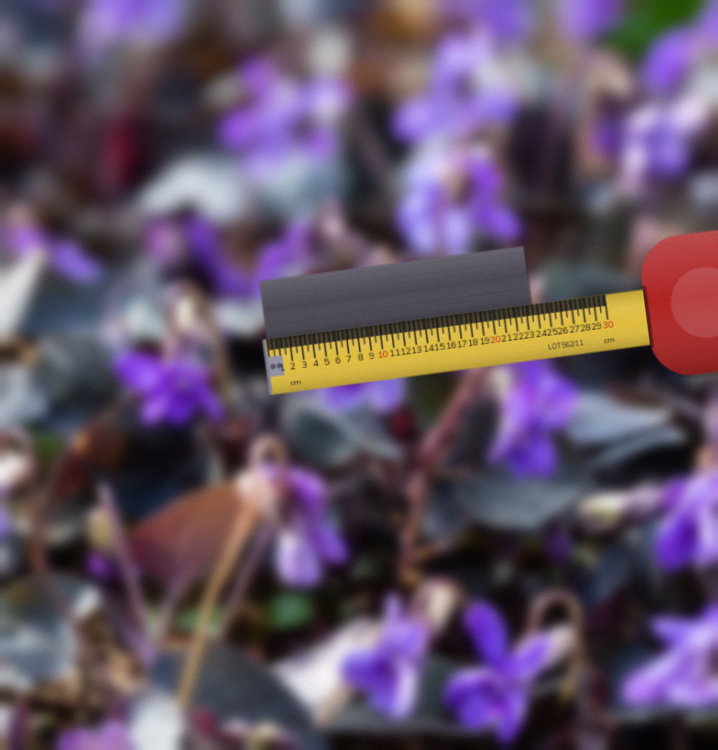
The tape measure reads 23.5 cm
